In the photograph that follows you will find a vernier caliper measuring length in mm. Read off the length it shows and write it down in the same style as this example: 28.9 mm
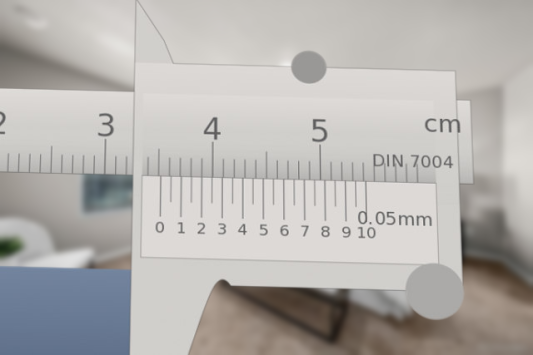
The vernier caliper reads 35.2 mm
